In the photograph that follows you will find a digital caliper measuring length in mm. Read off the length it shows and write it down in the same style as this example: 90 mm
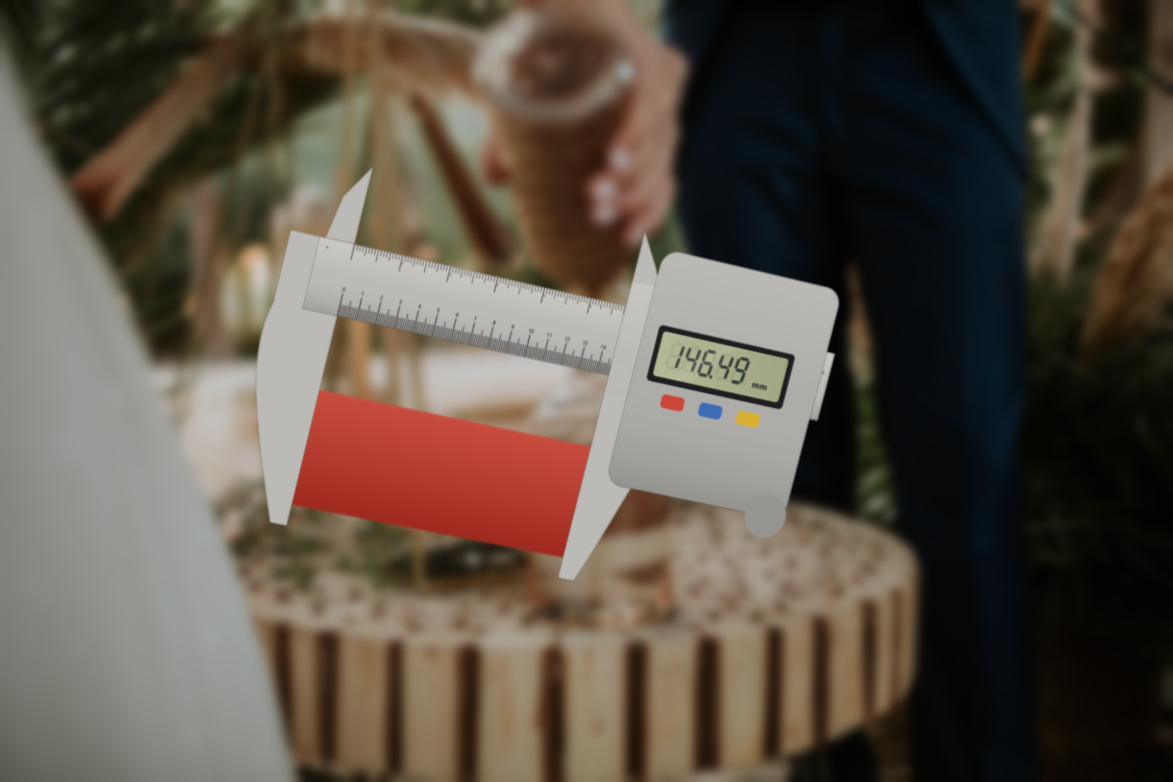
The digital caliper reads 146.49 mm
